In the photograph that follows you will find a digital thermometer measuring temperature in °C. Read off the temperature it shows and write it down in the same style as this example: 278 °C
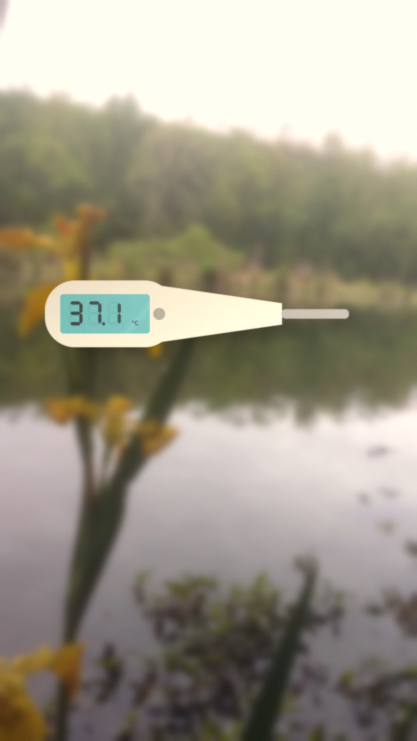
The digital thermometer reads 37.1 °C
